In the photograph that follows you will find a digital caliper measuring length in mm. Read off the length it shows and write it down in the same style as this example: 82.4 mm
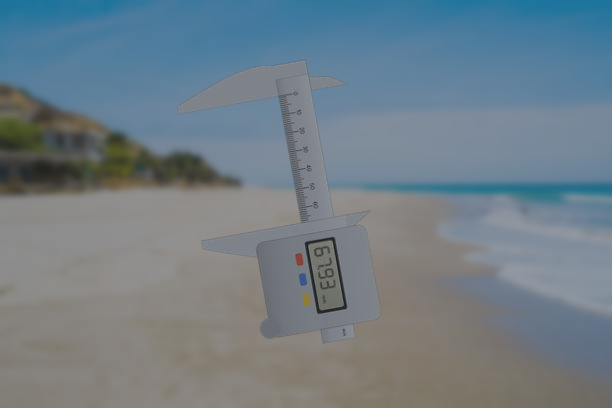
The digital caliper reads 67.93 mm
